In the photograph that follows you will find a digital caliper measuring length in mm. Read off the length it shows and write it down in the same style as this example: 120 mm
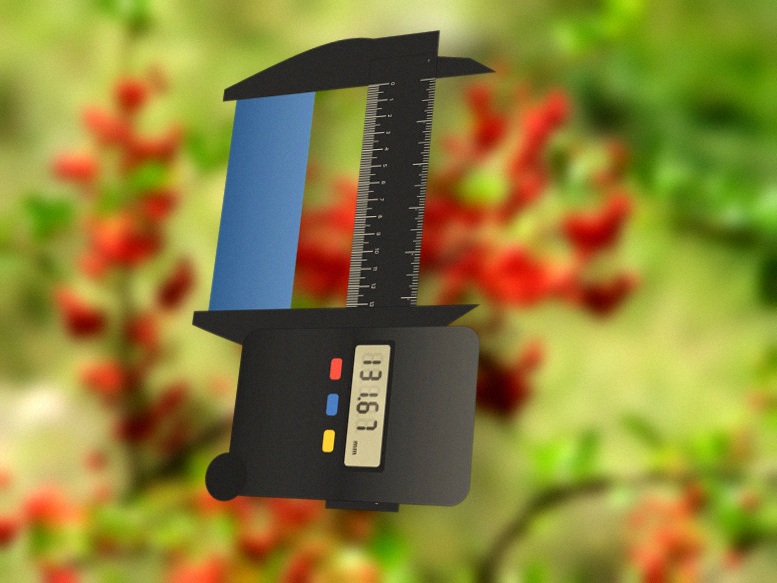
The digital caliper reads 131.67 mm
